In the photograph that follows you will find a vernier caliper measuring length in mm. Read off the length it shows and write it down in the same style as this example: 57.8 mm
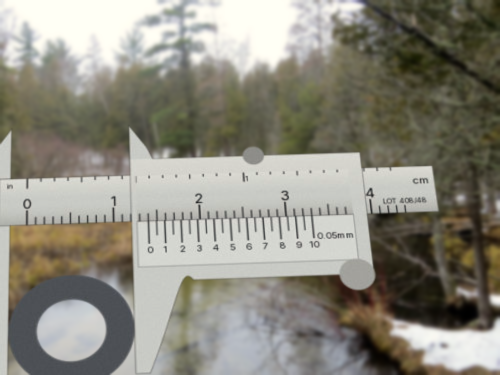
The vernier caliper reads 14.0 mm
